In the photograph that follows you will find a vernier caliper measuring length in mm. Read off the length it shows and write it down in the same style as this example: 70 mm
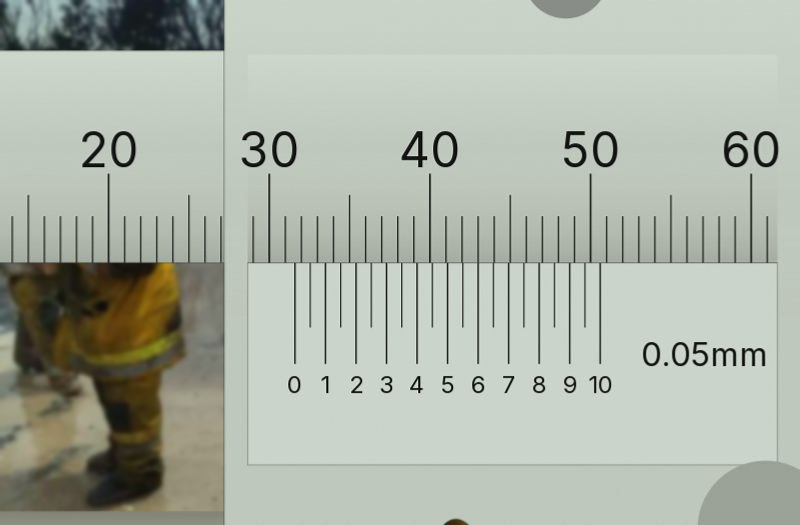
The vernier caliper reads 31.6 mm
